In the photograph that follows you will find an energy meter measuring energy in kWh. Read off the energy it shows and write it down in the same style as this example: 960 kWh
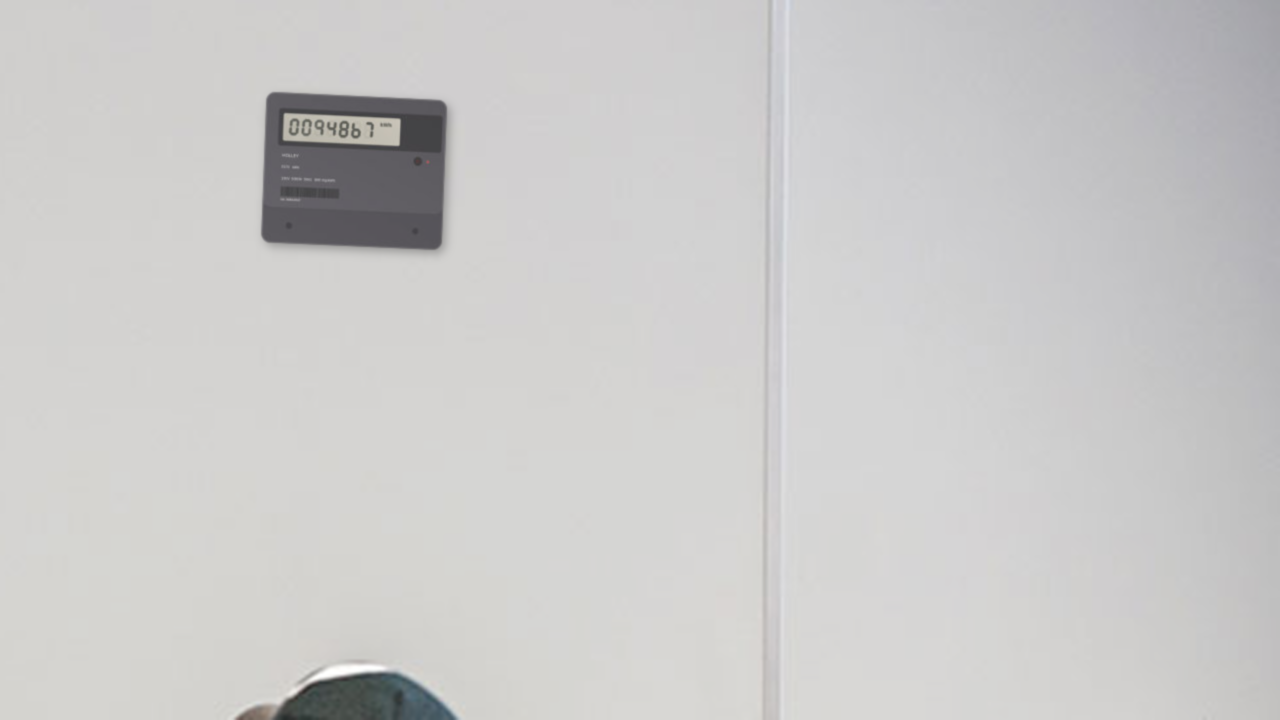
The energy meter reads 94867 kWh
